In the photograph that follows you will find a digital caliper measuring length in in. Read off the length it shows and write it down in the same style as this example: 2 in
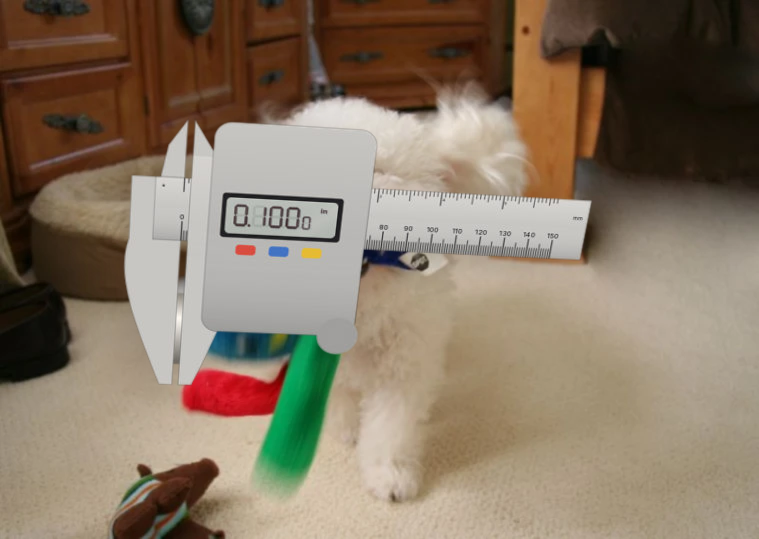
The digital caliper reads 0.1000 in
